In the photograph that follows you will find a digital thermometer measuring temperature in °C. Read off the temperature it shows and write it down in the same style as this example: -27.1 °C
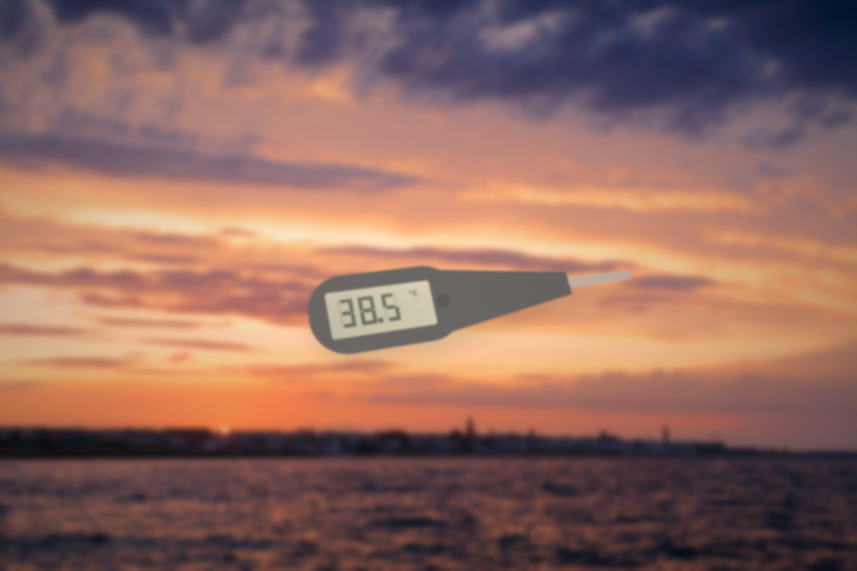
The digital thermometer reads 38.5 °C
